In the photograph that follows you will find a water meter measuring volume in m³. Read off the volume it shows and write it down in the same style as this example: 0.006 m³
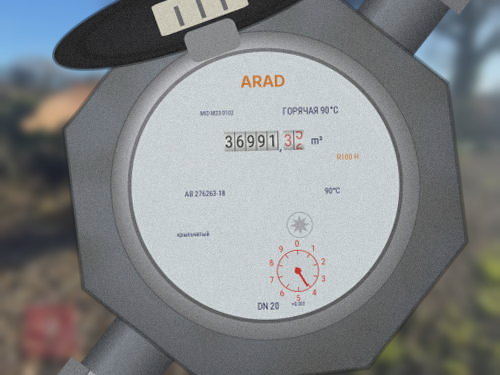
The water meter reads 36991.354 m³
